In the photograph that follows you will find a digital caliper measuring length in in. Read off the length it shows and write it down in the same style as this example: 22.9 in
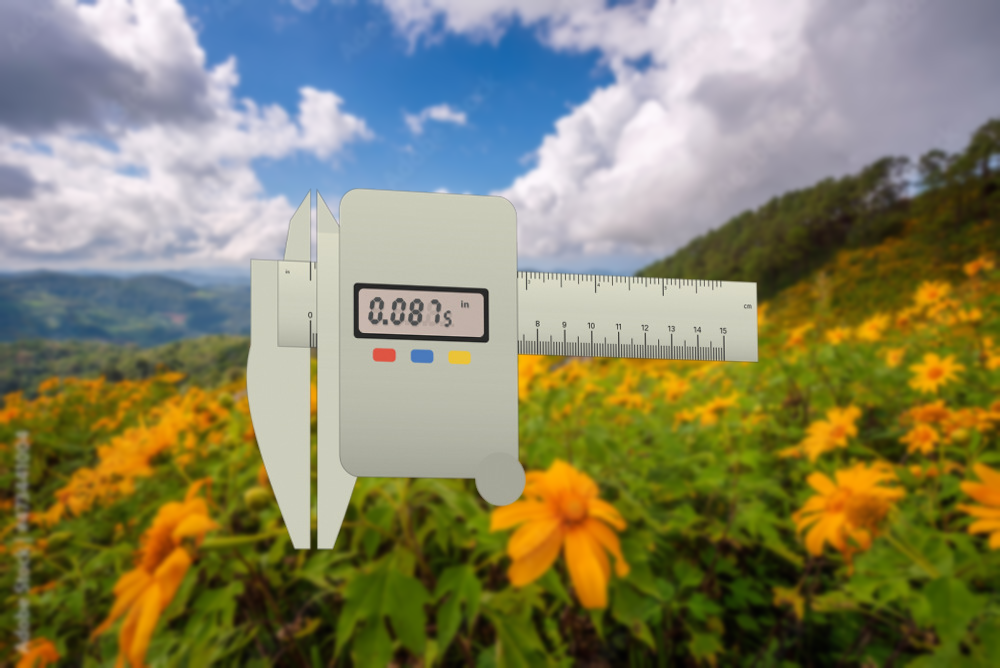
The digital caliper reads 0.0875 in
